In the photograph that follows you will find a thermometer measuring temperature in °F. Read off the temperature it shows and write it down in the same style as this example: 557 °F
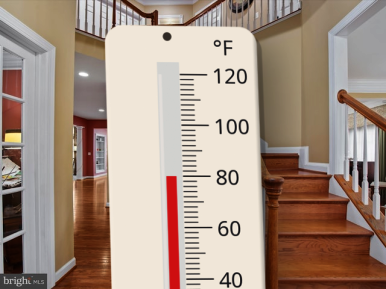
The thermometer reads 80 °F
